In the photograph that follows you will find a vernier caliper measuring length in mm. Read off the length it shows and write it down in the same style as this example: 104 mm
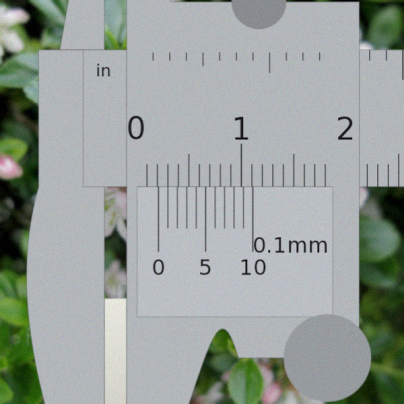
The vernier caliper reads 2.1 mm
